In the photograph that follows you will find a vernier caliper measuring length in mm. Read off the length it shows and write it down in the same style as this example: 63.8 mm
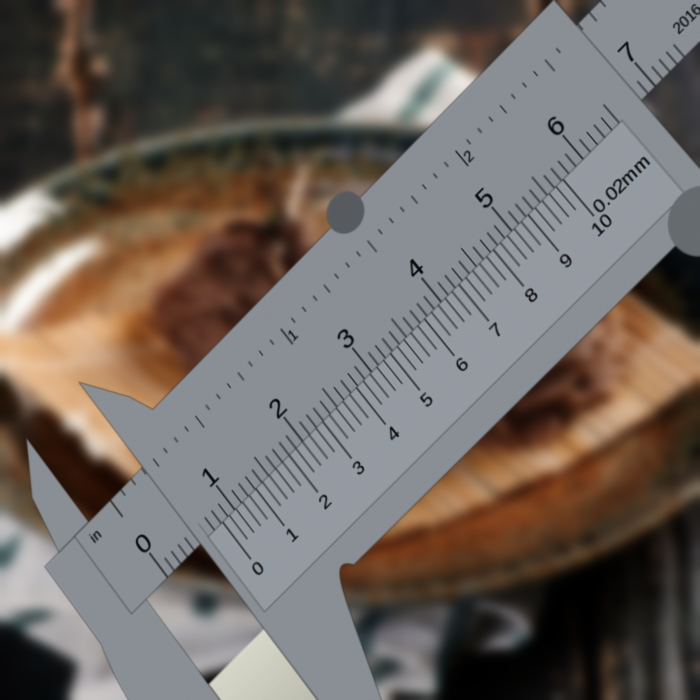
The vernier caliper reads 8.2 mm
